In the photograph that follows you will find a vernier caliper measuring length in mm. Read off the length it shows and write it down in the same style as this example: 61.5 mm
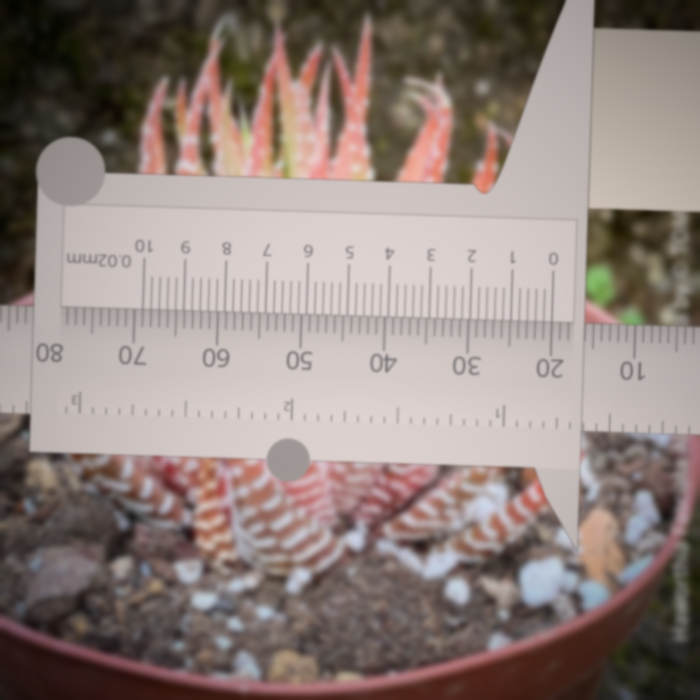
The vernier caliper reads 20.0 mm
